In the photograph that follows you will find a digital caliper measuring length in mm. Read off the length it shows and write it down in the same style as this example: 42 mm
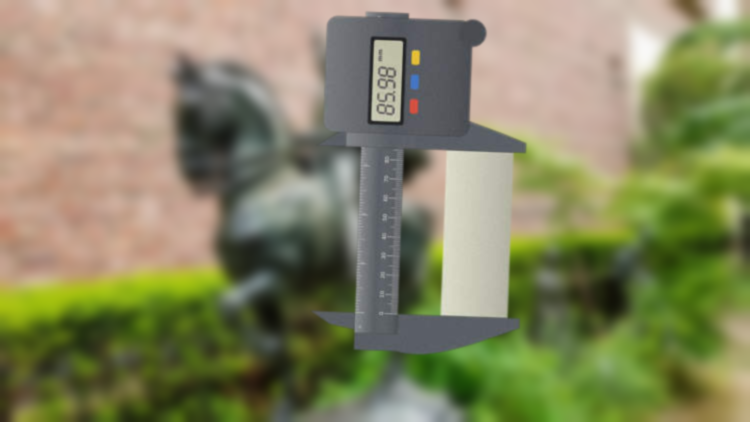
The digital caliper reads 85.98 mm
